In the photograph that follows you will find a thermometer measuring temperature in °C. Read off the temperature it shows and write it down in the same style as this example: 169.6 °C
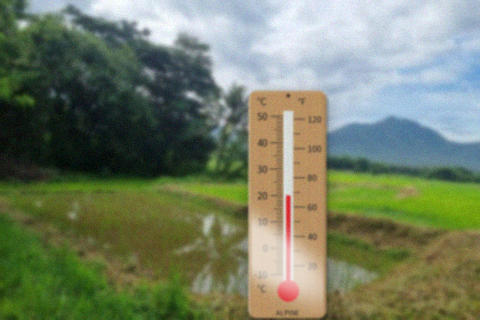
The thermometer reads 20 °C
